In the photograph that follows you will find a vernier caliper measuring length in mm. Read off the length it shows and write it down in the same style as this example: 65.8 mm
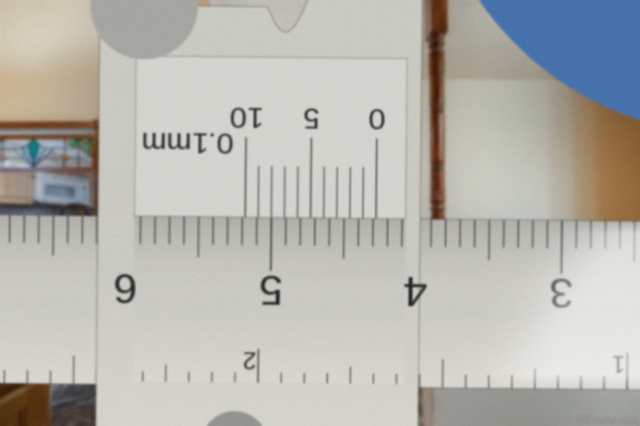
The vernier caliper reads 42.8 mm
